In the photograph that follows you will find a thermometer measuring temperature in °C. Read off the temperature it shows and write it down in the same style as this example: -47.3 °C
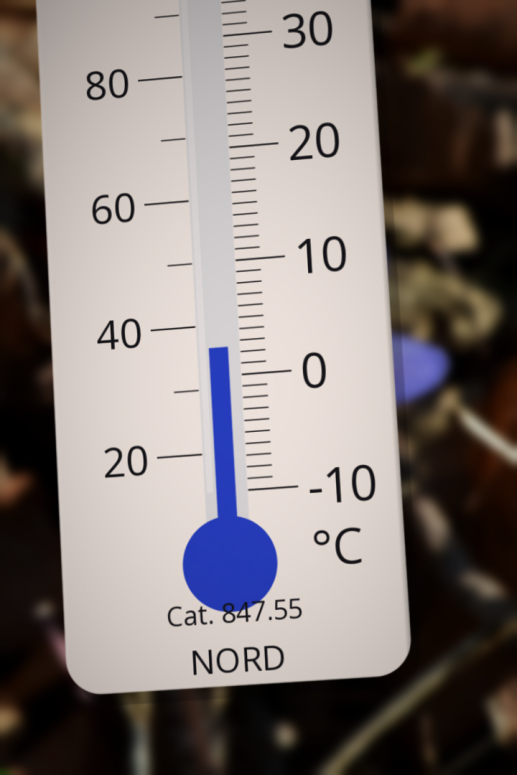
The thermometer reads 2.5 °C
